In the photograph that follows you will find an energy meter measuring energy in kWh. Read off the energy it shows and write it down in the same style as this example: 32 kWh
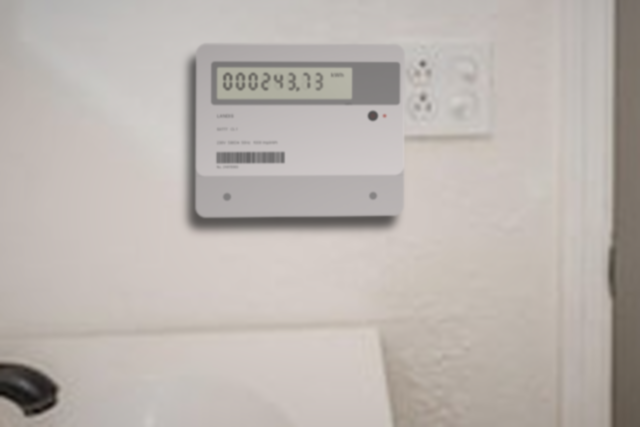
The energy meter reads 243.73 kWh
